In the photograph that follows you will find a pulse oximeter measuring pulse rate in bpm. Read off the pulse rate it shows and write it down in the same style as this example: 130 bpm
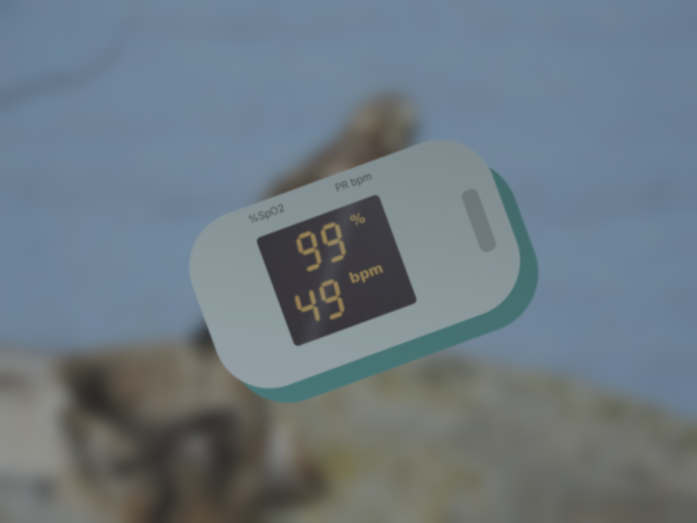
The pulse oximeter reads 49 bpm
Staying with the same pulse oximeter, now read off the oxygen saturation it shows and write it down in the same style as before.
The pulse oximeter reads 99 %
